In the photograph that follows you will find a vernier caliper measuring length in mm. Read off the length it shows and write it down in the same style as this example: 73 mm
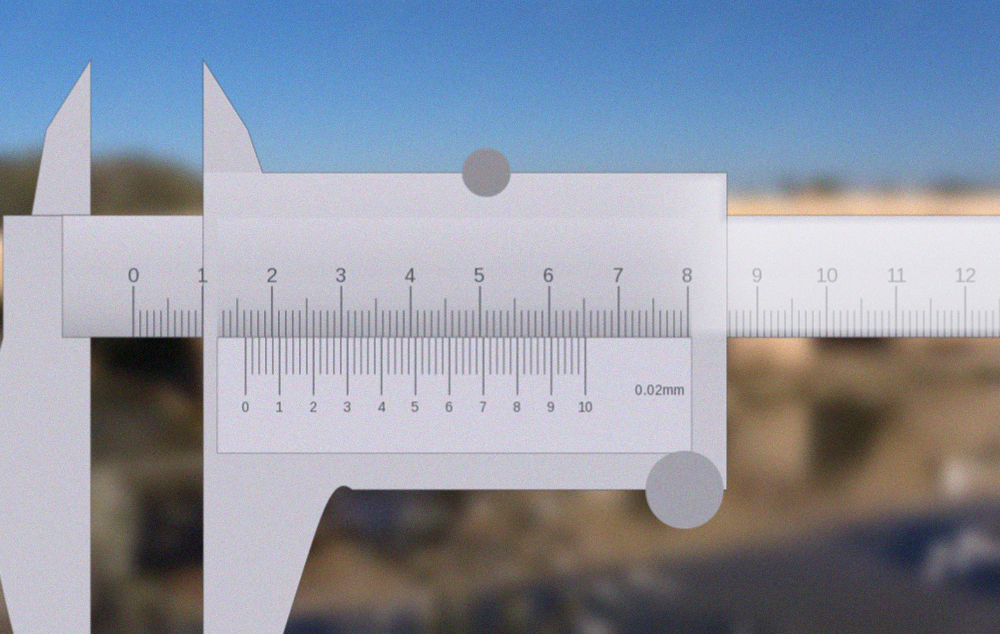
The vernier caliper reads 16.2 mm
